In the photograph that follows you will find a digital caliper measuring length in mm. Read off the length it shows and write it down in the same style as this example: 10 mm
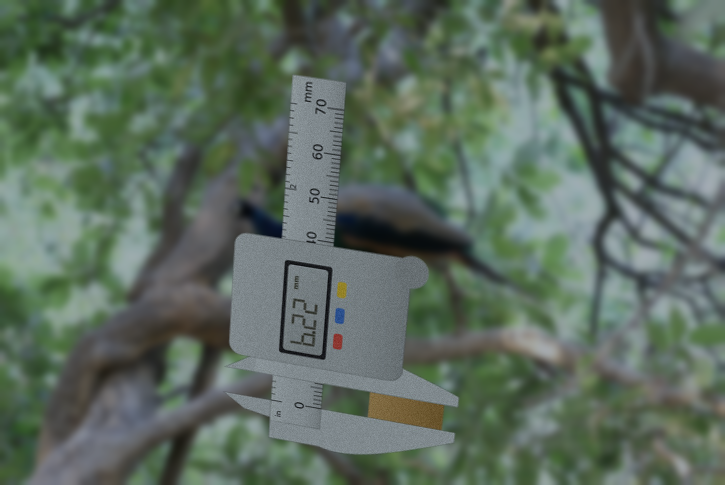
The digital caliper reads 6.22 mm
